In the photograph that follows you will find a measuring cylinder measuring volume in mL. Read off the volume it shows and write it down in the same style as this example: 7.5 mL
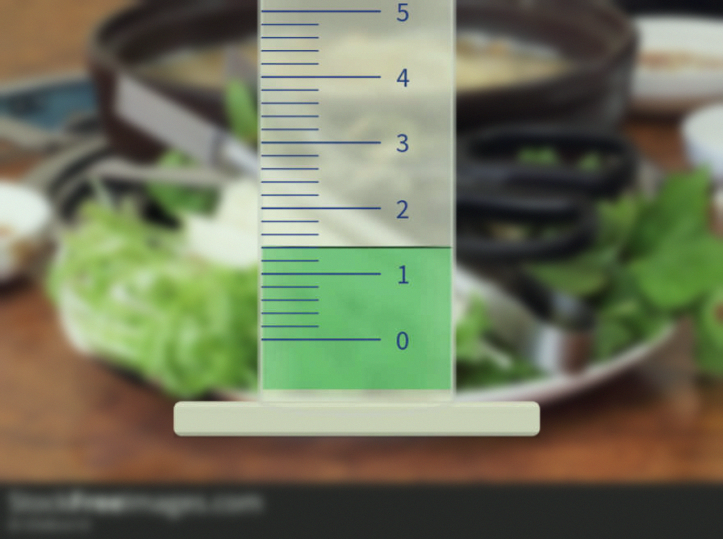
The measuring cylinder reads 1.4 mL
